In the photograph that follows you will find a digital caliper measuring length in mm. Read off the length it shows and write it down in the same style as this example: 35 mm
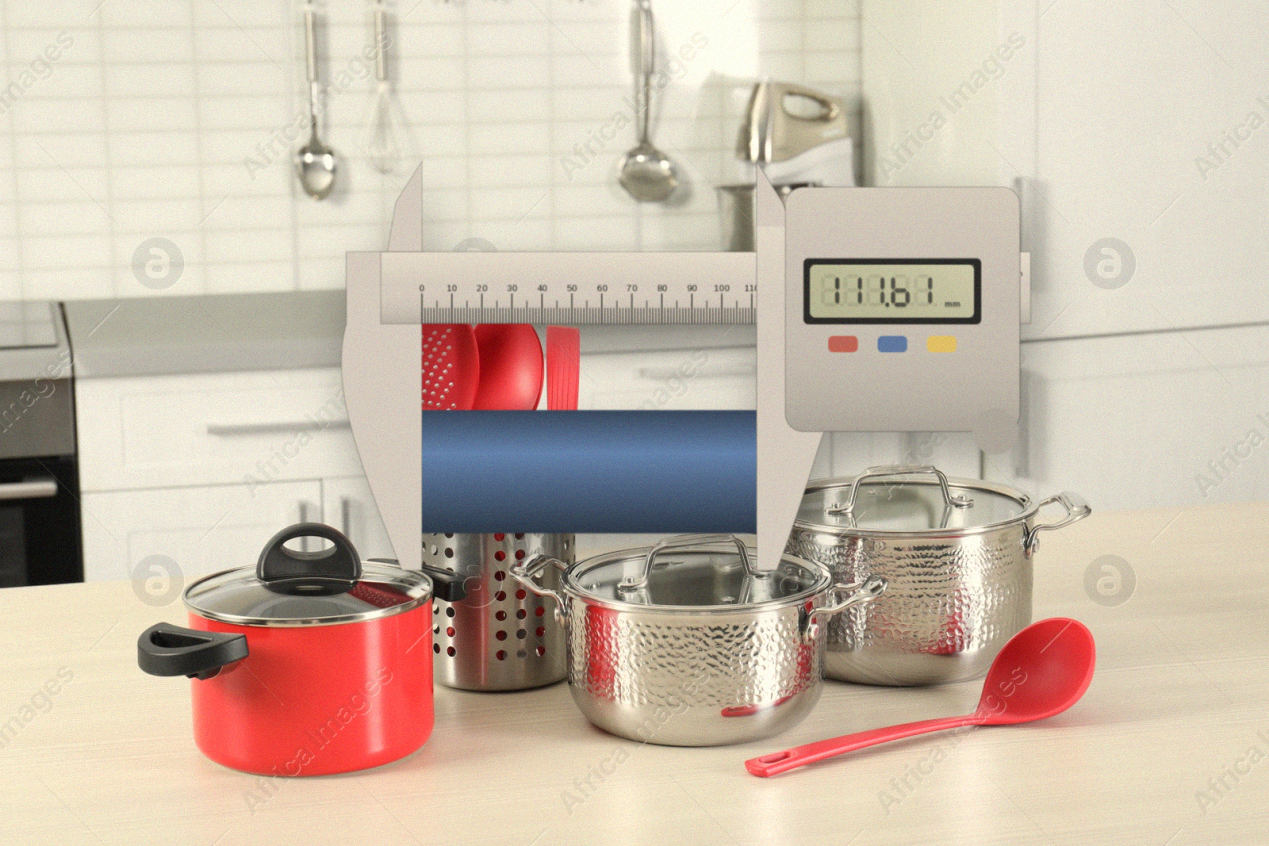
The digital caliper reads 111.61 mm
